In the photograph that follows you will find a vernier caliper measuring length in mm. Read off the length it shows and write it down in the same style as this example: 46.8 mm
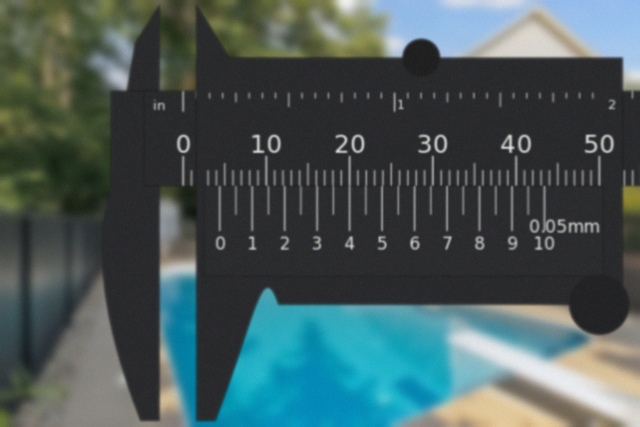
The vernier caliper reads 4.4 mm
